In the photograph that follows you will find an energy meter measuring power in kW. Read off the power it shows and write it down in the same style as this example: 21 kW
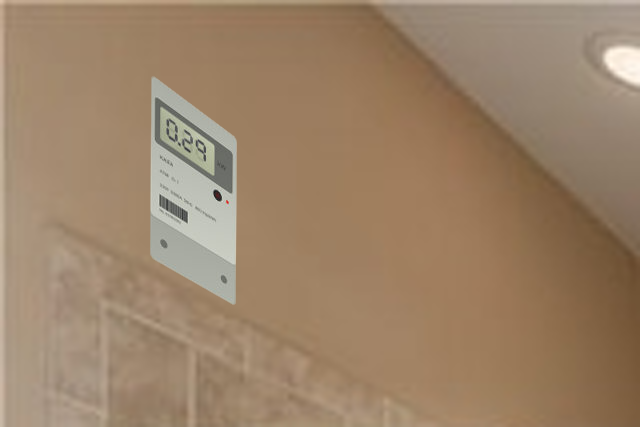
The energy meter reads 0.29 kW
